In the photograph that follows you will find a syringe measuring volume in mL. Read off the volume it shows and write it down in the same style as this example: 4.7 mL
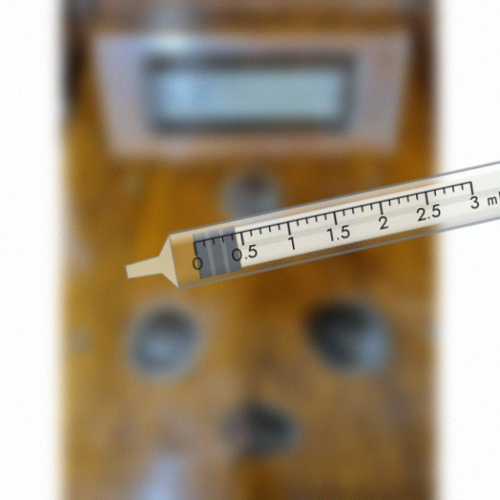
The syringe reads 0 mL
